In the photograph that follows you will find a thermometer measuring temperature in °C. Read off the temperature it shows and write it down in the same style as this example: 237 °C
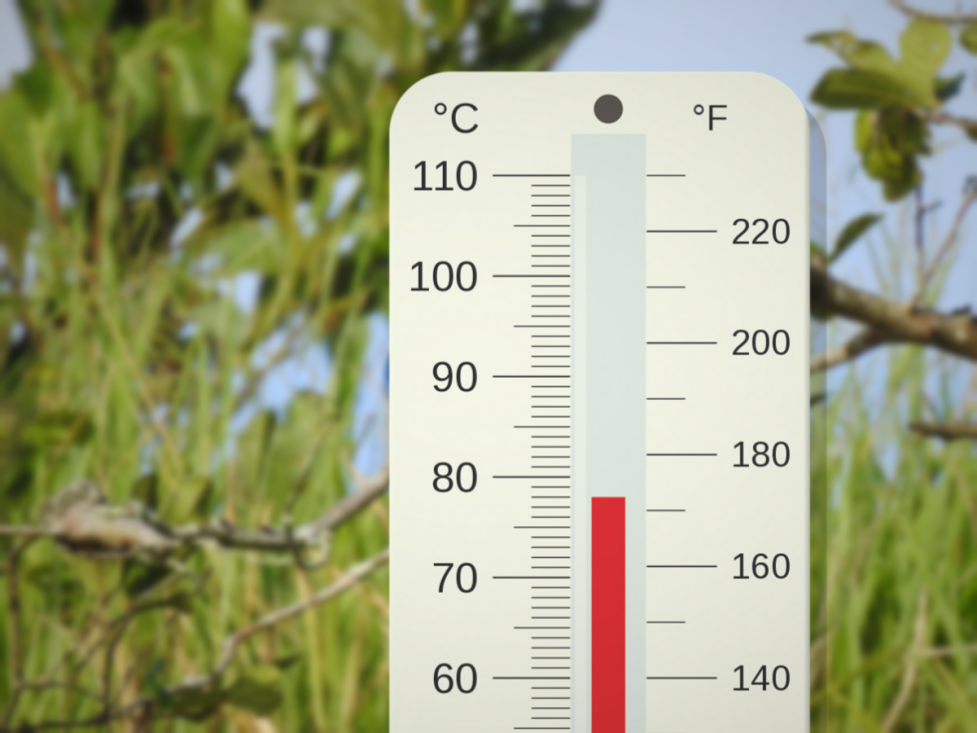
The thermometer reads 78 °C
